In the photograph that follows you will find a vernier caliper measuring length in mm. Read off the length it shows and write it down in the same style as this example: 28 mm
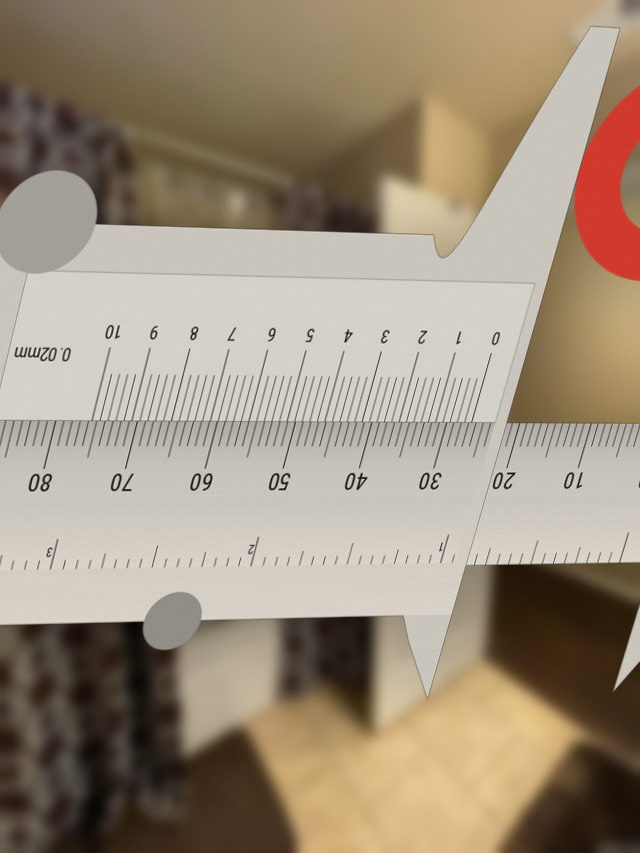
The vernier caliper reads 26.6 mm
